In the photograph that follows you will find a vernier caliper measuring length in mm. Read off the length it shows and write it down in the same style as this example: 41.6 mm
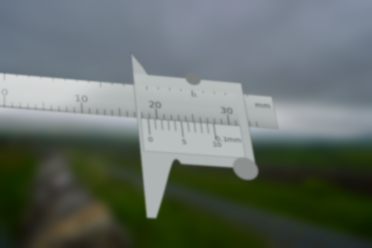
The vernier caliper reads 18.8 mm
